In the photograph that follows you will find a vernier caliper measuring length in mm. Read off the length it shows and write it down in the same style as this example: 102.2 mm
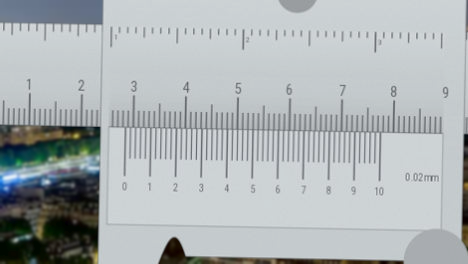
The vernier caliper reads 28.5 mm
